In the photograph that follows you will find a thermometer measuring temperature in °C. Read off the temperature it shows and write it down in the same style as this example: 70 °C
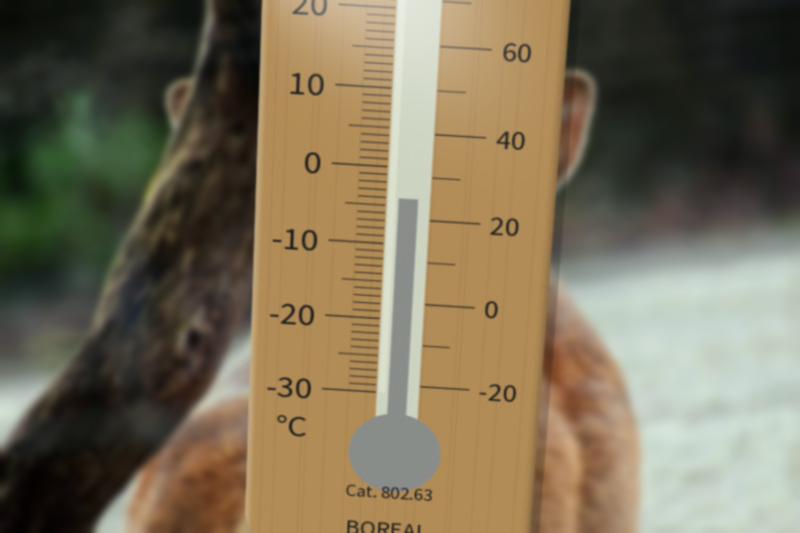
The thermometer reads -4 °C
